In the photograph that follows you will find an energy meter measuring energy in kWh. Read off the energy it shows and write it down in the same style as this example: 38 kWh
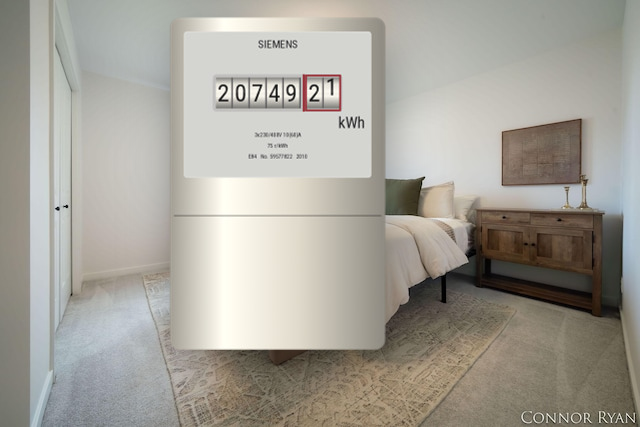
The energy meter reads 20749.21 kWh
